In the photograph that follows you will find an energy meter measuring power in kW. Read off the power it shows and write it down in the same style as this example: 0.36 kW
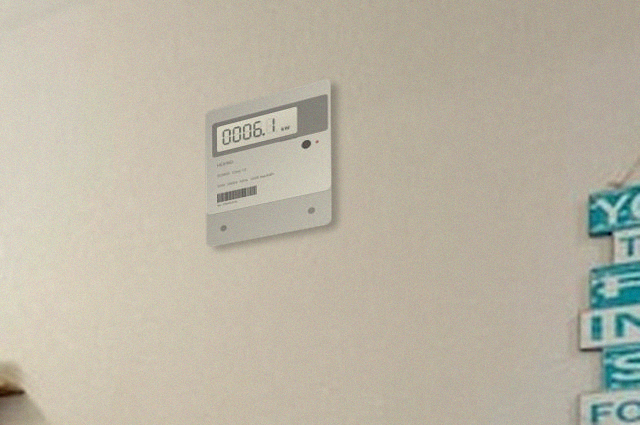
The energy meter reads 6.1 kW
